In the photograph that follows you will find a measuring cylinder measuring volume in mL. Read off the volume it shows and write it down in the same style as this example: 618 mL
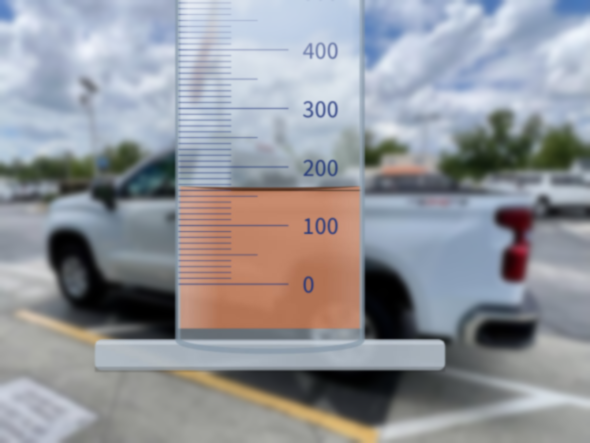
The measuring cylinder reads 160 mL
